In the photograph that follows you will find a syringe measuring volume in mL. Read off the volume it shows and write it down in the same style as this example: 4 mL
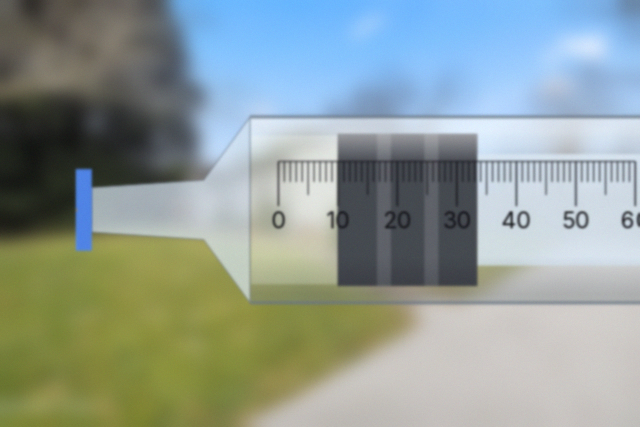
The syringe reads 10 mL
